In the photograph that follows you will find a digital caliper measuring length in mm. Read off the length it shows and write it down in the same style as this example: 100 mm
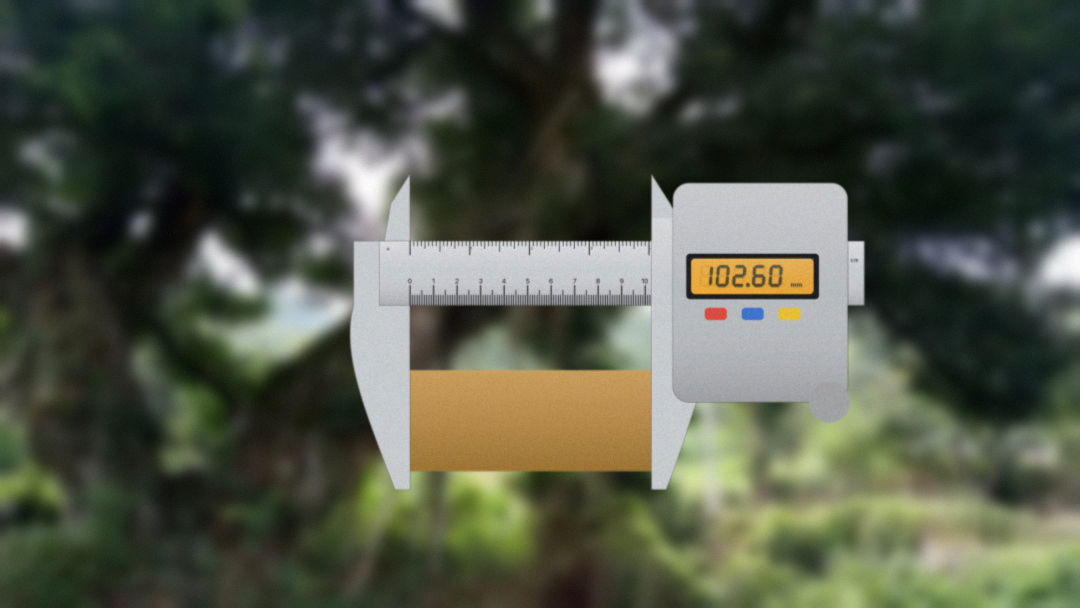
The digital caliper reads 102.60 mm
